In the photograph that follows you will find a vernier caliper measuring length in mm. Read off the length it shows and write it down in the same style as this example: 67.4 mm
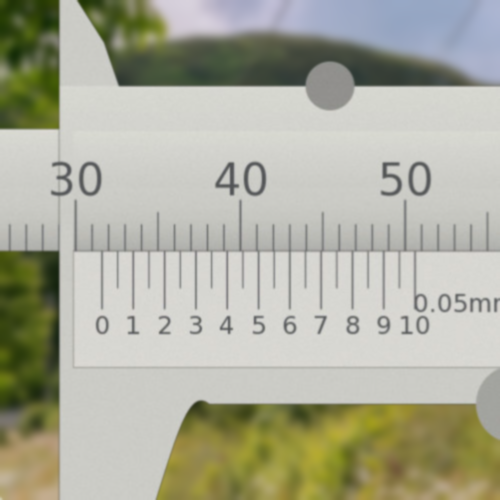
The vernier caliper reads 31.6 mm
